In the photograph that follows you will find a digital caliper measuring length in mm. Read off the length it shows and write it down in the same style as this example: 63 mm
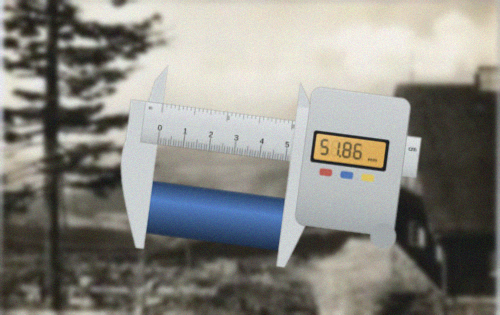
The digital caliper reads 51.86 mm
